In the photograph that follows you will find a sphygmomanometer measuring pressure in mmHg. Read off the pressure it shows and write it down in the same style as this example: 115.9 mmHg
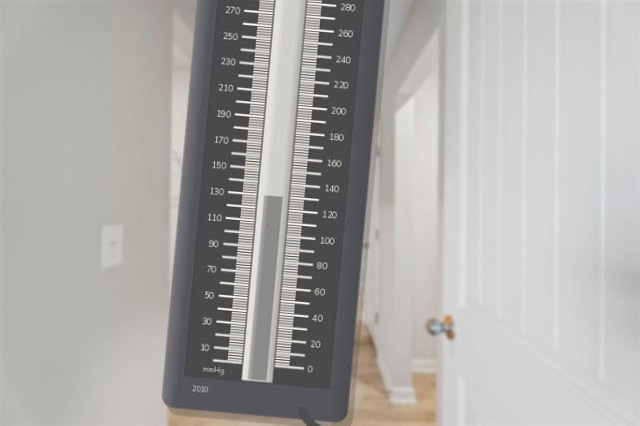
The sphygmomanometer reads 130 mmHg
